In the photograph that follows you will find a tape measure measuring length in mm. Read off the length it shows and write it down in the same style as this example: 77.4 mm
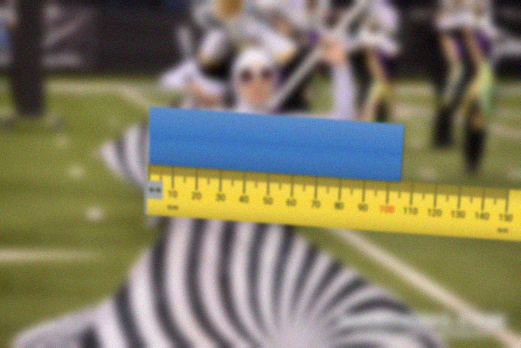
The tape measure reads 105 mm
